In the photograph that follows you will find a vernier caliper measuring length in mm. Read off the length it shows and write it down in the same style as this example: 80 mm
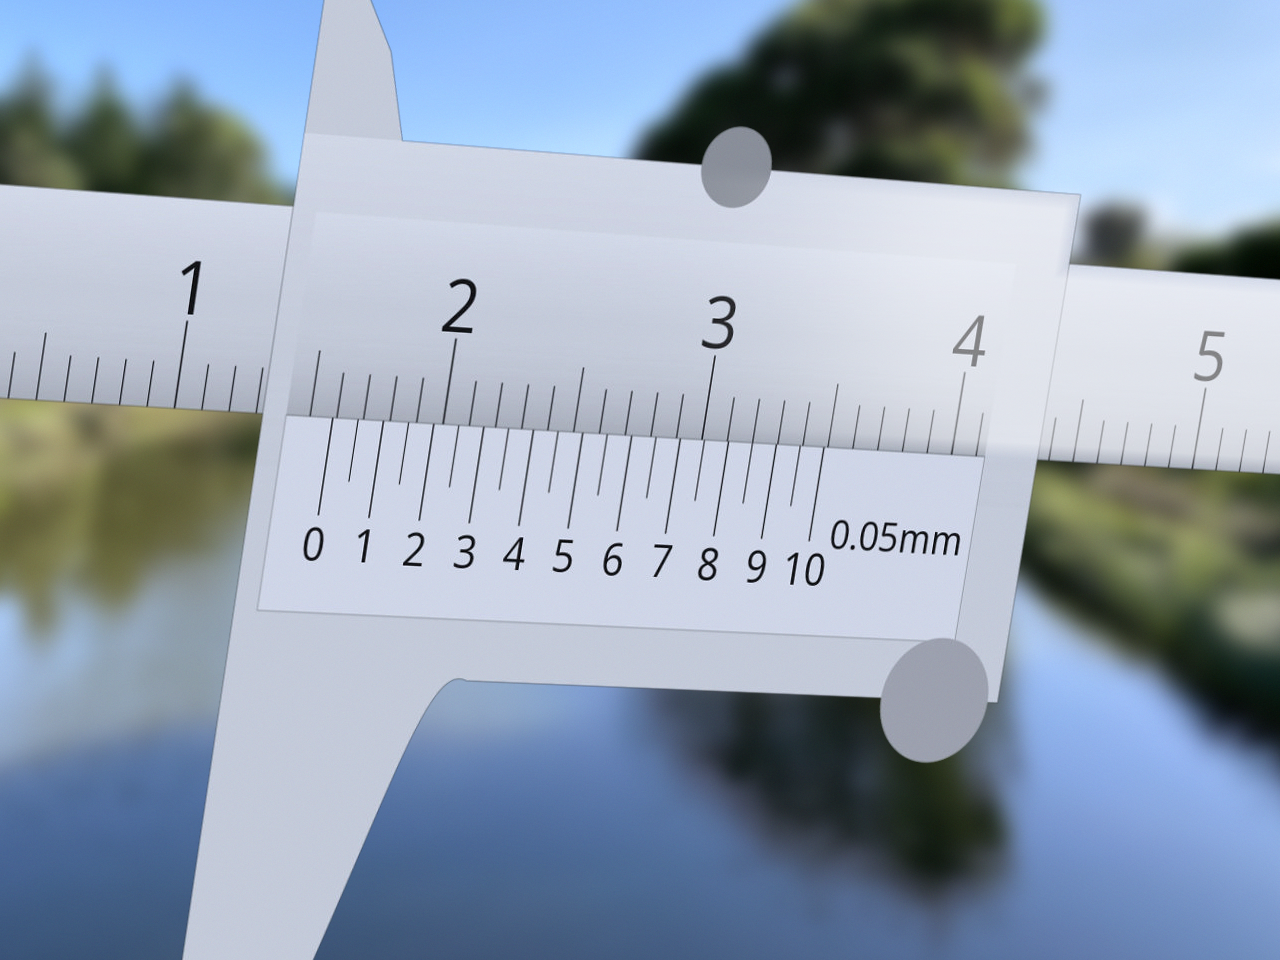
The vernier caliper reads 15.85 mm
